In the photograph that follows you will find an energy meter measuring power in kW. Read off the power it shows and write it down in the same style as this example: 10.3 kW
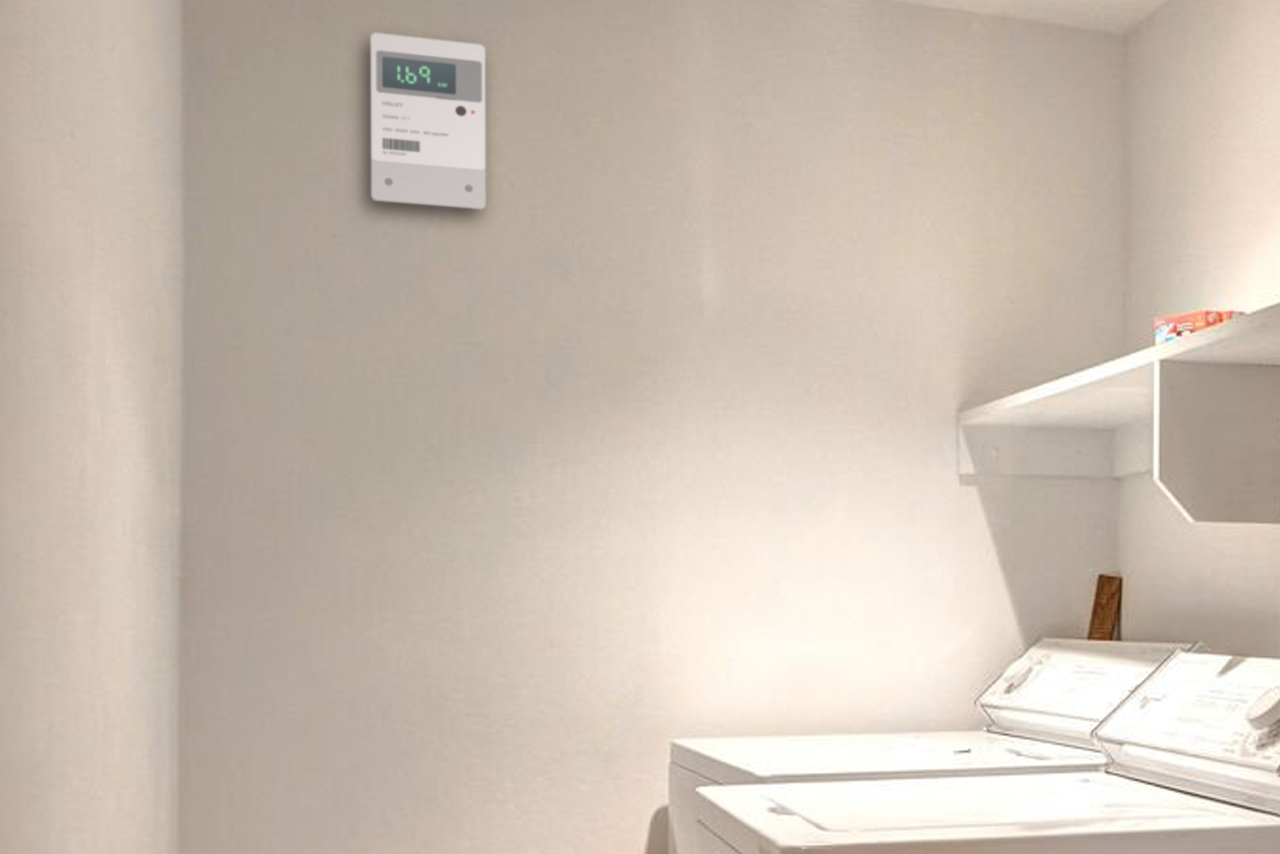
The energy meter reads 1.69 kW
